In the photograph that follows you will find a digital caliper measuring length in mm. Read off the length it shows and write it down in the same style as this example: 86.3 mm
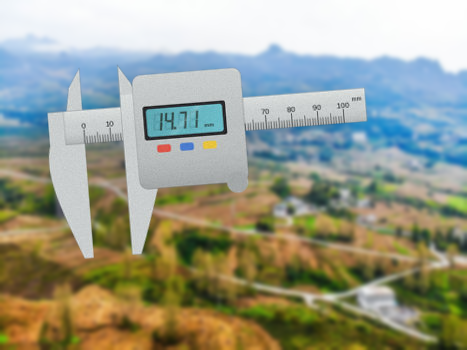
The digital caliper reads 14.71 mm
